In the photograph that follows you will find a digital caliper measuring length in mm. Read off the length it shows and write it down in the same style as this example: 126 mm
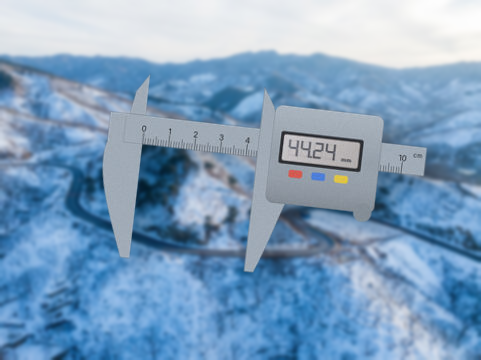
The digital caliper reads 44.24 mm
